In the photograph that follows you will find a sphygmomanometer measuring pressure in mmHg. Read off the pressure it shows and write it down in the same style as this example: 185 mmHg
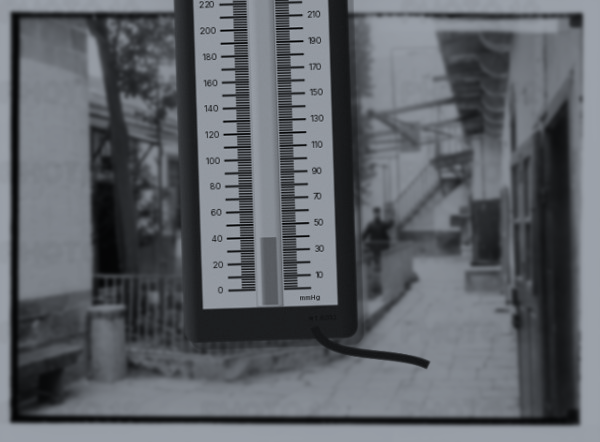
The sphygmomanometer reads 40 mmHg
